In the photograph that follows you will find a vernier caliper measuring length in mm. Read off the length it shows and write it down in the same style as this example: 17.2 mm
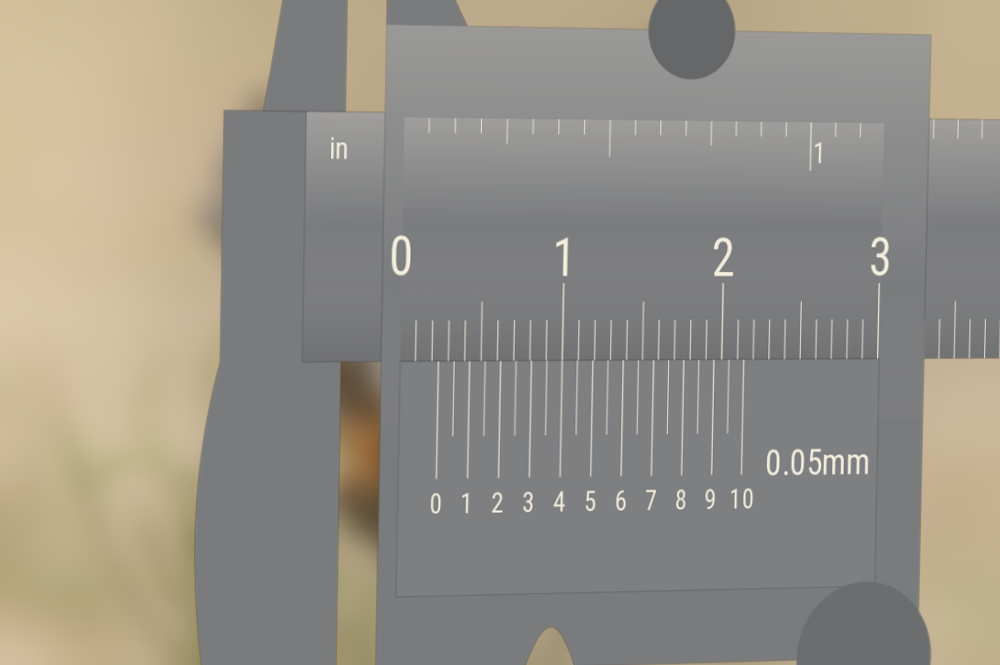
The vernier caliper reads 2.4 mm
